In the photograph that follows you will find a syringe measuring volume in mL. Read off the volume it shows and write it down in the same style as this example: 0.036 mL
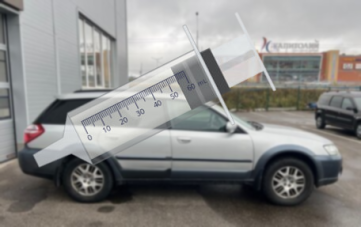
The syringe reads 55 mL
